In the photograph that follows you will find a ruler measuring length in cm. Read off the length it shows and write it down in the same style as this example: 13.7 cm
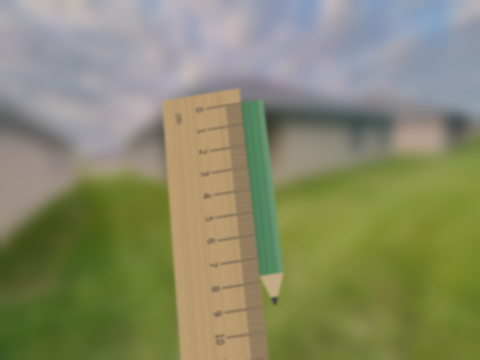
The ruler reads 9 cm
